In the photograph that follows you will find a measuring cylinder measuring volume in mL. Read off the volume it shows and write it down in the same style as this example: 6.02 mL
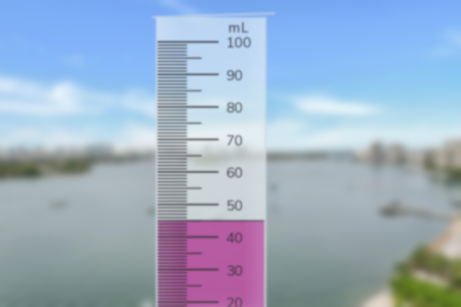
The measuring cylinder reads 45 mL
